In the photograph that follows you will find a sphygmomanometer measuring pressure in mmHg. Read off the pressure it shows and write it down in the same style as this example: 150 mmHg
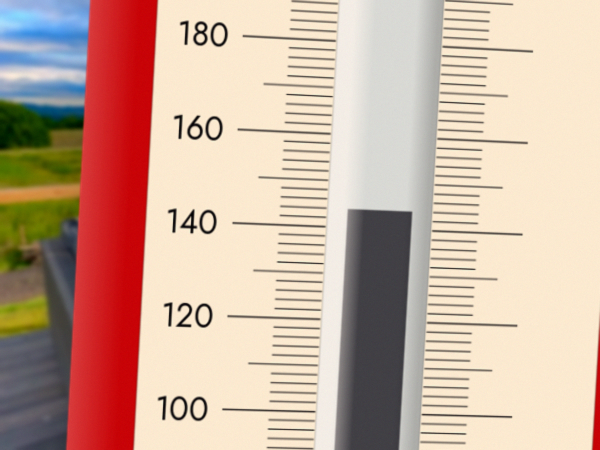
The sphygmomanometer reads 144 mmHg
